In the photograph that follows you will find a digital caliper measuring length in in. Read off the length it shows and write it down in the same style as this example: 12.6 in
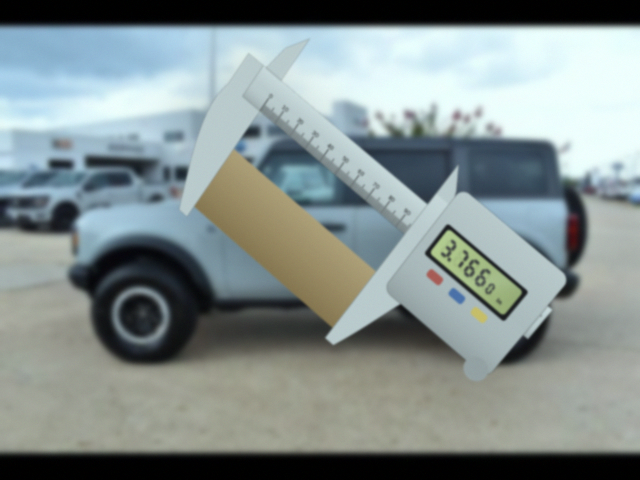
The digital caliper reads 3.7660 in
